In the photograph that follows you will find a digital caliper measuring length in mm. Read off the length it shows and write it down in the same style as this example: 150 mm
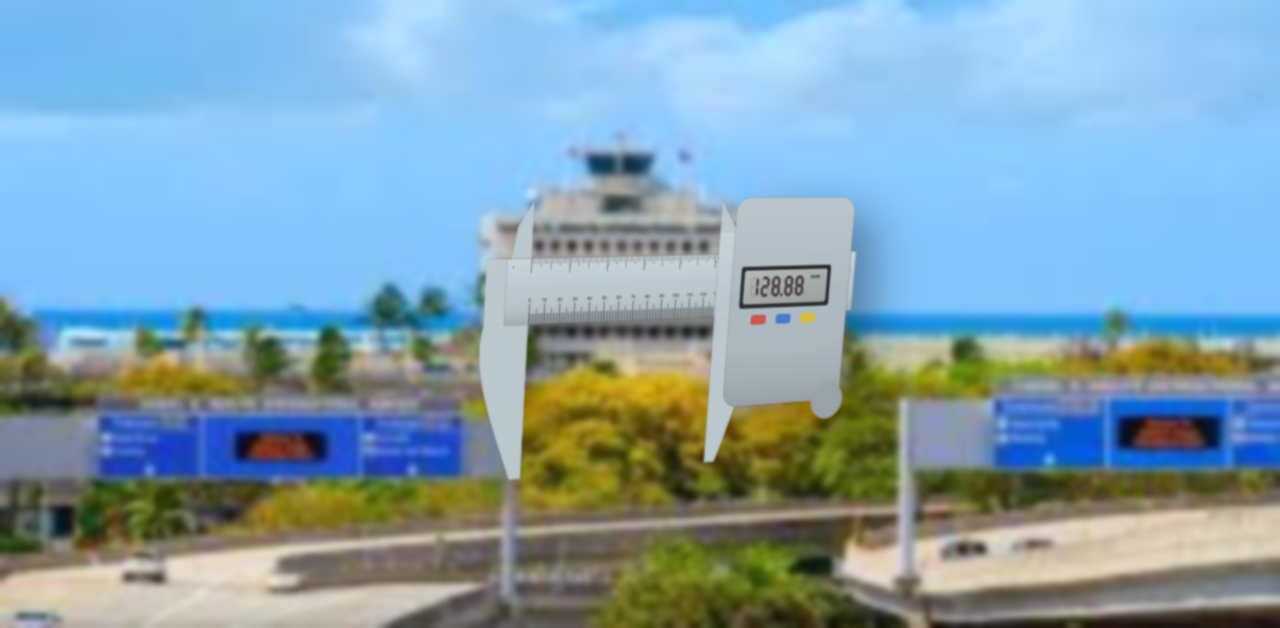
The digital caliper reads 128.88 mm
